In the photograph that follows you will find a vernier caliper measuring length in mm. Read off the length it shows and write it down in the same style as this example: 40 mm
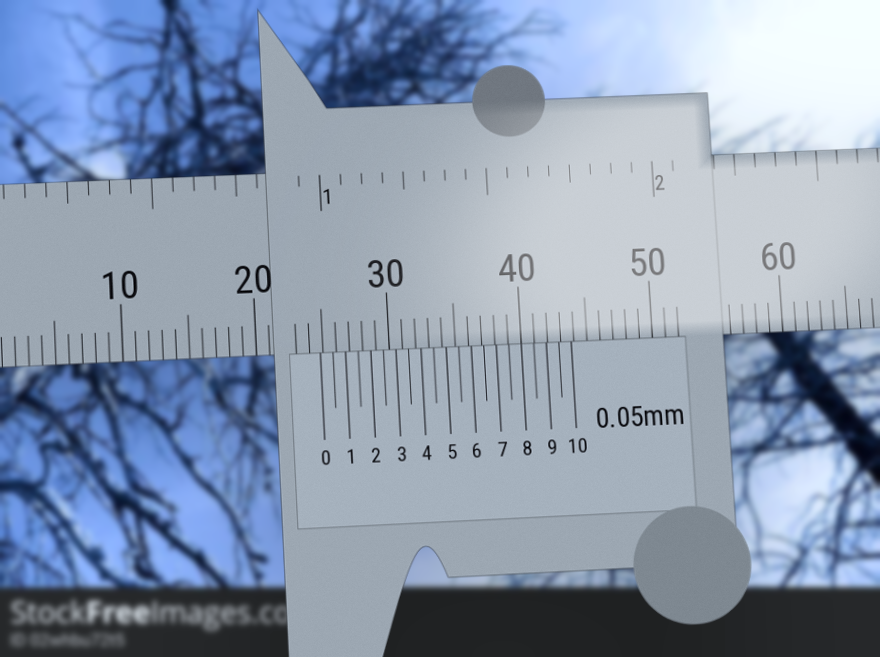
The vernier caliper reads 24.8 mm
